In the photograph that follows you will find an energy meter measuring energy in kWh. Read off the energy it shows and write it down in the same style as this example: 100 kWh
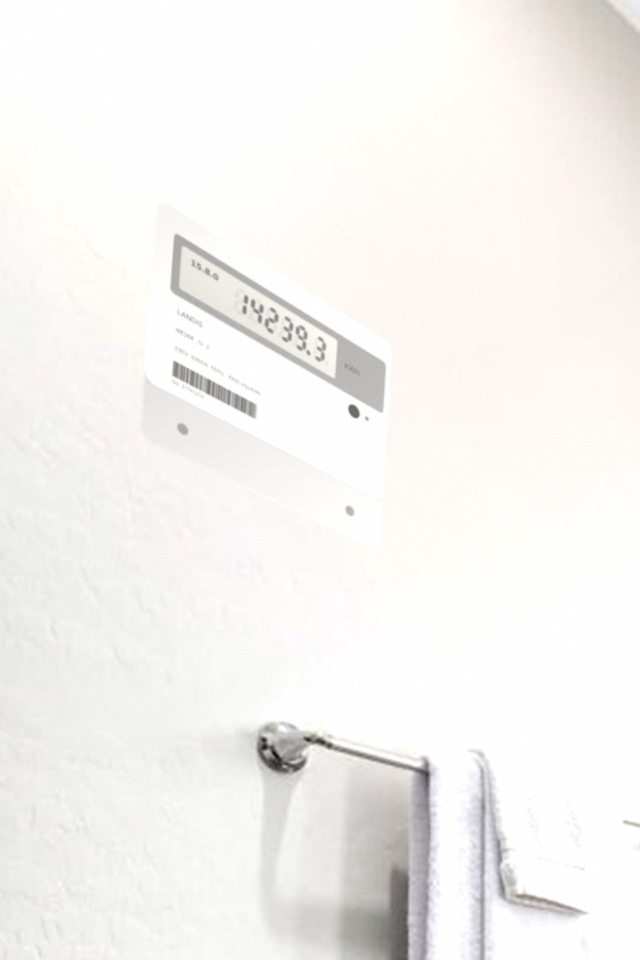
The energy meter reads 14239.3 kWh
